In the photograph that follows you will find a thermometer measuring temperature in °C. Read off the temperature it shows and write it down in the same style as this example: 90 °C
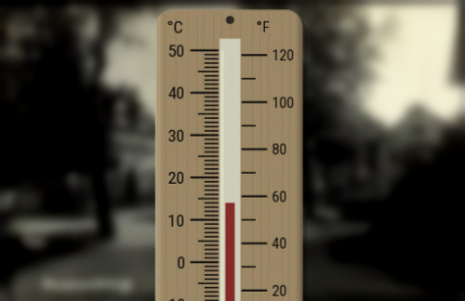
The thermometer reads 14 °C
